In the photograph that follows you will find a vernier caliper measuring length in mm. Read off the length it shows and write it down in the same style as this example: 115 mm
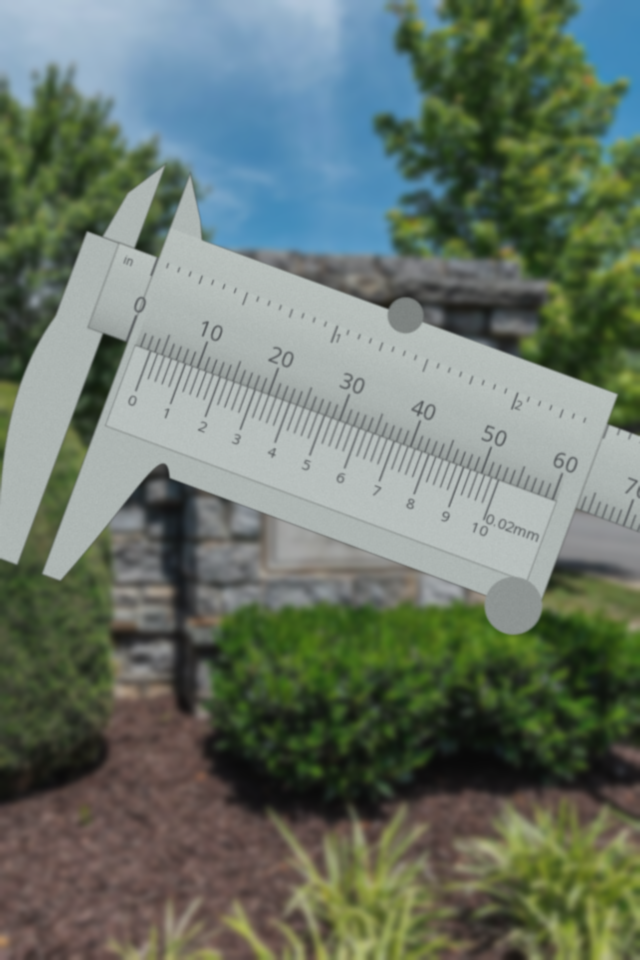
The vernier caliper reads 3.4 mm
